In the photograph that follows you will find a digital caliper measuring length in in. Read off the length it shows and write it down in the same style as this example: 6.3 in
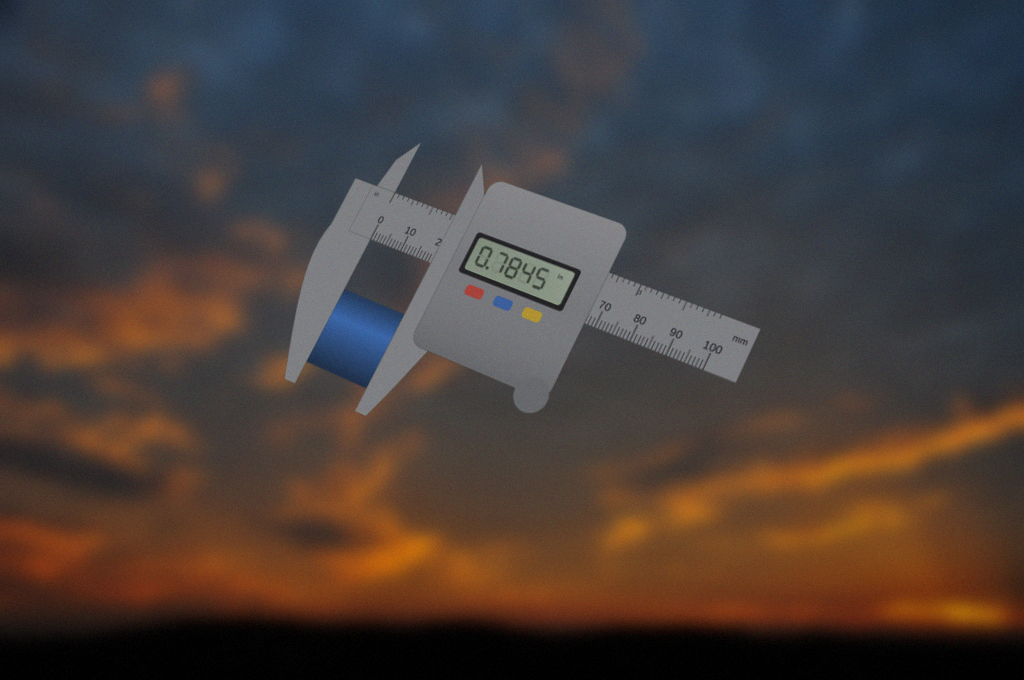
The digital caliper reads 0.7845 in
